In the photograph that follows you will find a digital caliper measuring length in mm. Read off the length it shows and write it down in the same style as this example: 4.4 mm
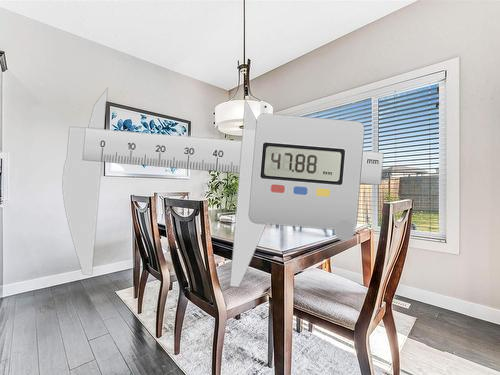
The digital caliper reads 47.88 mm
